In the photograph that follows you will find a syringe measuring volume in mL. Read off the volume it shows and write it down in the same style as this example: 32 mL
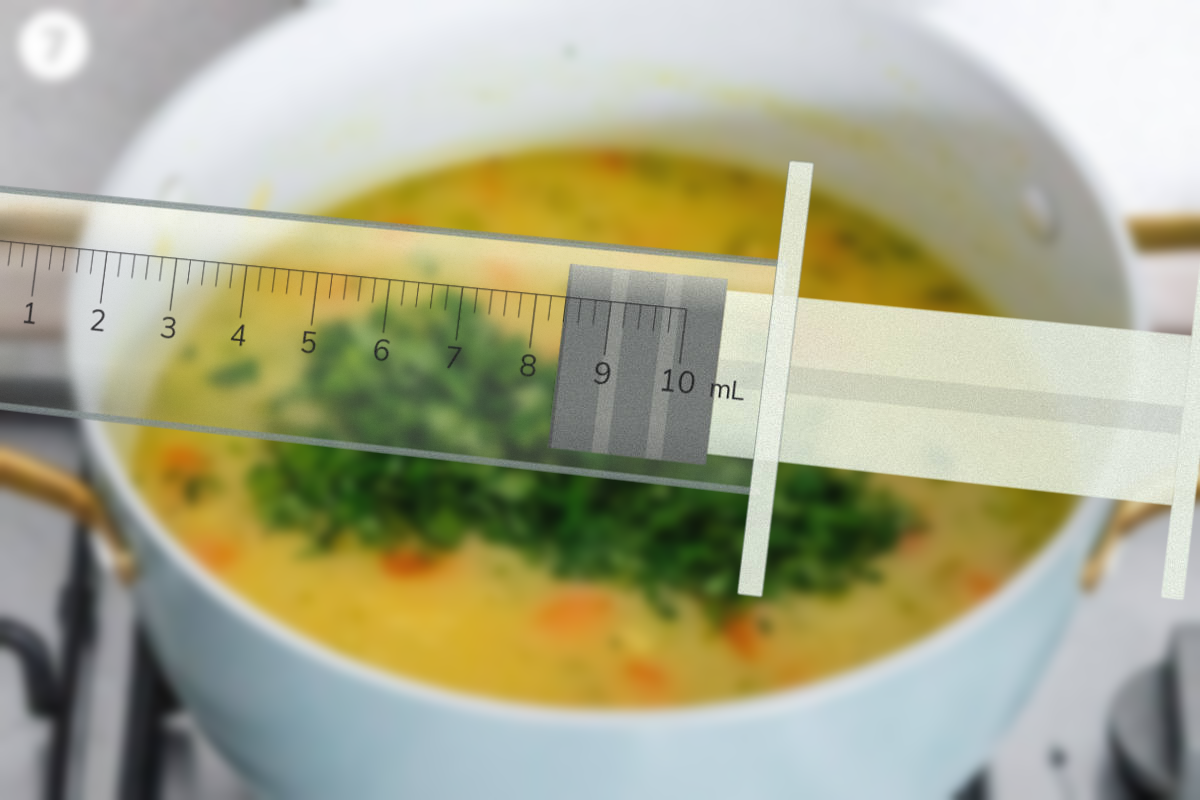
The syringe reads 8.4 mL
